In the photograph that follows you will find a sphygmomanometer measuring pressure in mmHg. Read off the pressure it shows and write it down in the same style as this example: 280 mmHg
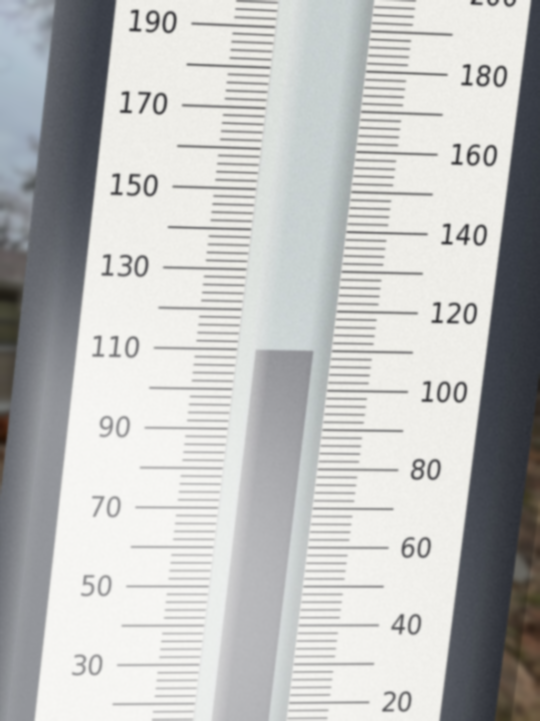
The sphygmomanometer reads 110 mmHg
